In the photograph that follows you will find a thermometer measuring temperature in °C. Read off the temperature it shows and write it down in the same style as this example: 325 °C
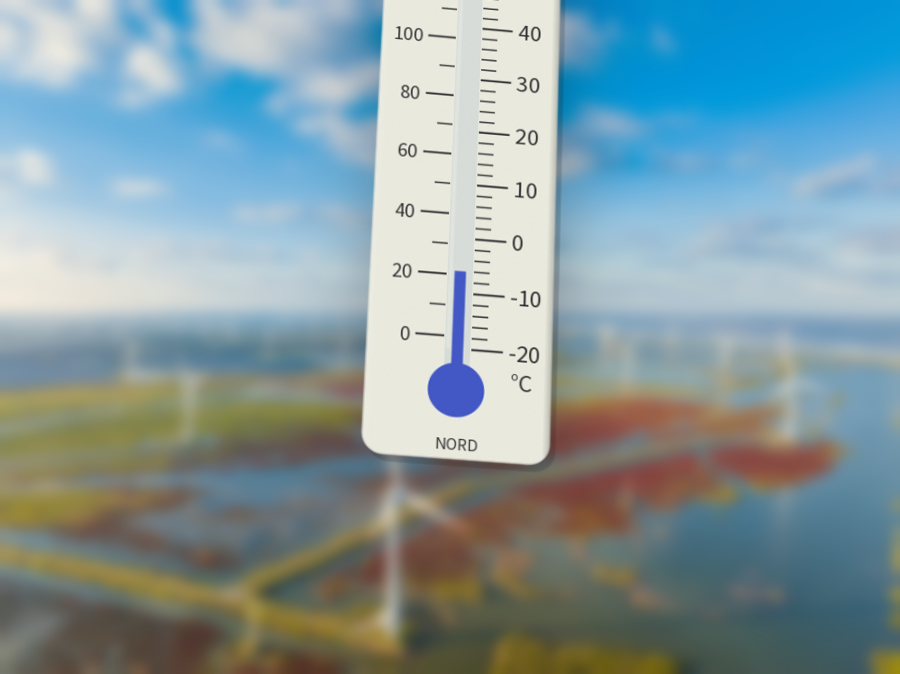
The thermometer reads -6 °C
